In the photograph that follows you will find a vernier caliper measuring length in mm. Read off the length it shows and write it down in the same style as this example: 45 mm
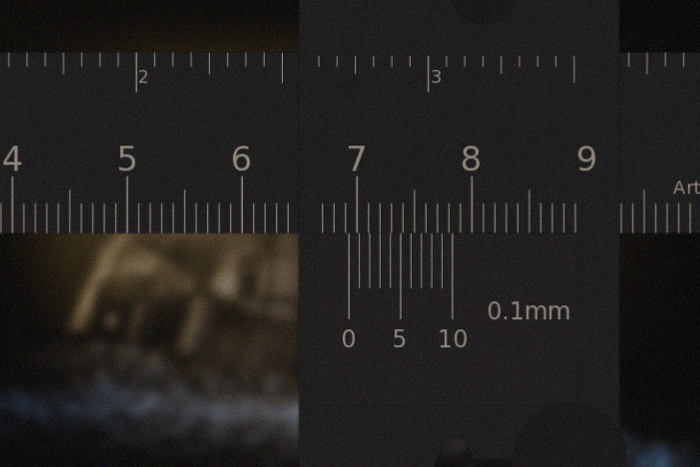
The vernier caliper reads 69.3 mm
